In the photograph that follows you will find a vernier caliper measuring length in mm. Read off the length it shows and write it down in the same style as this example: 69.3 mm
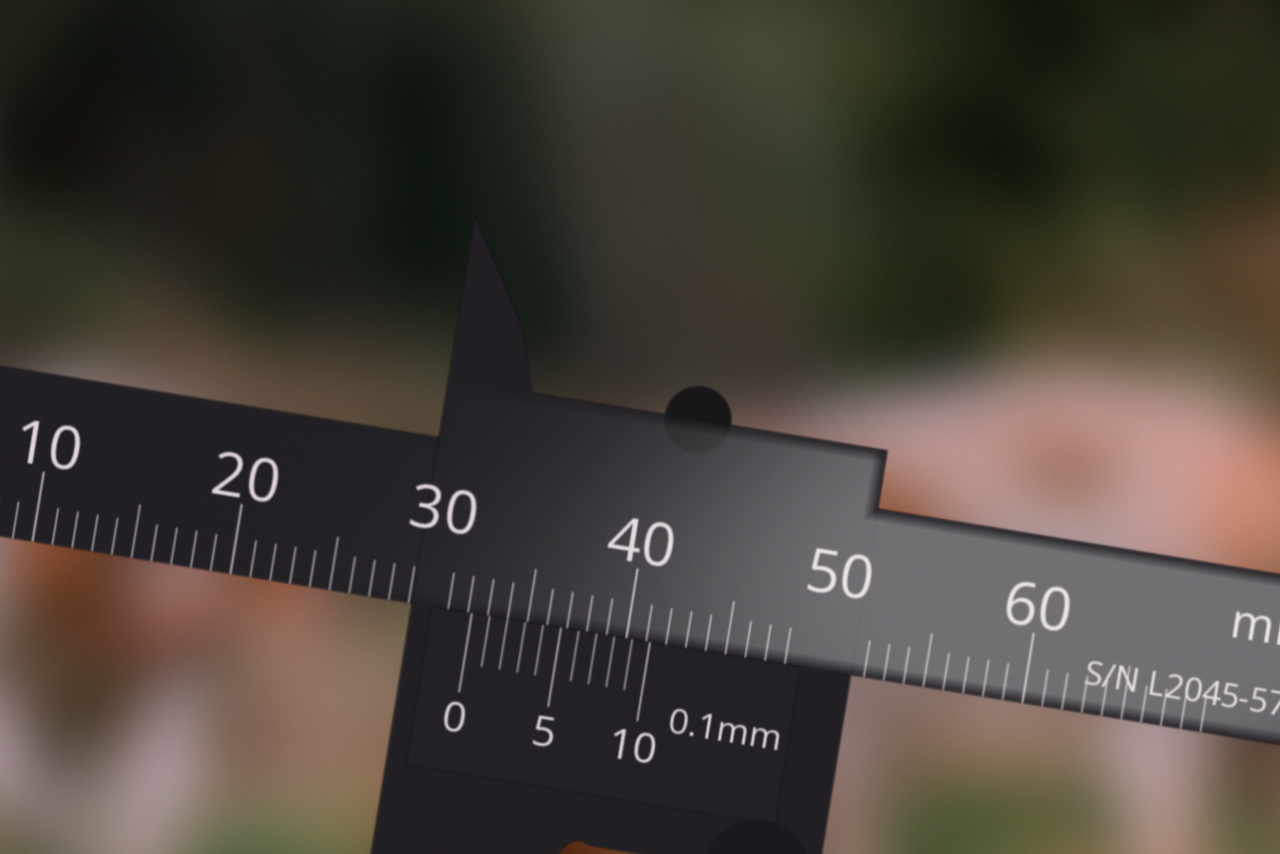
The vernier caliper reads 32.2 mm
